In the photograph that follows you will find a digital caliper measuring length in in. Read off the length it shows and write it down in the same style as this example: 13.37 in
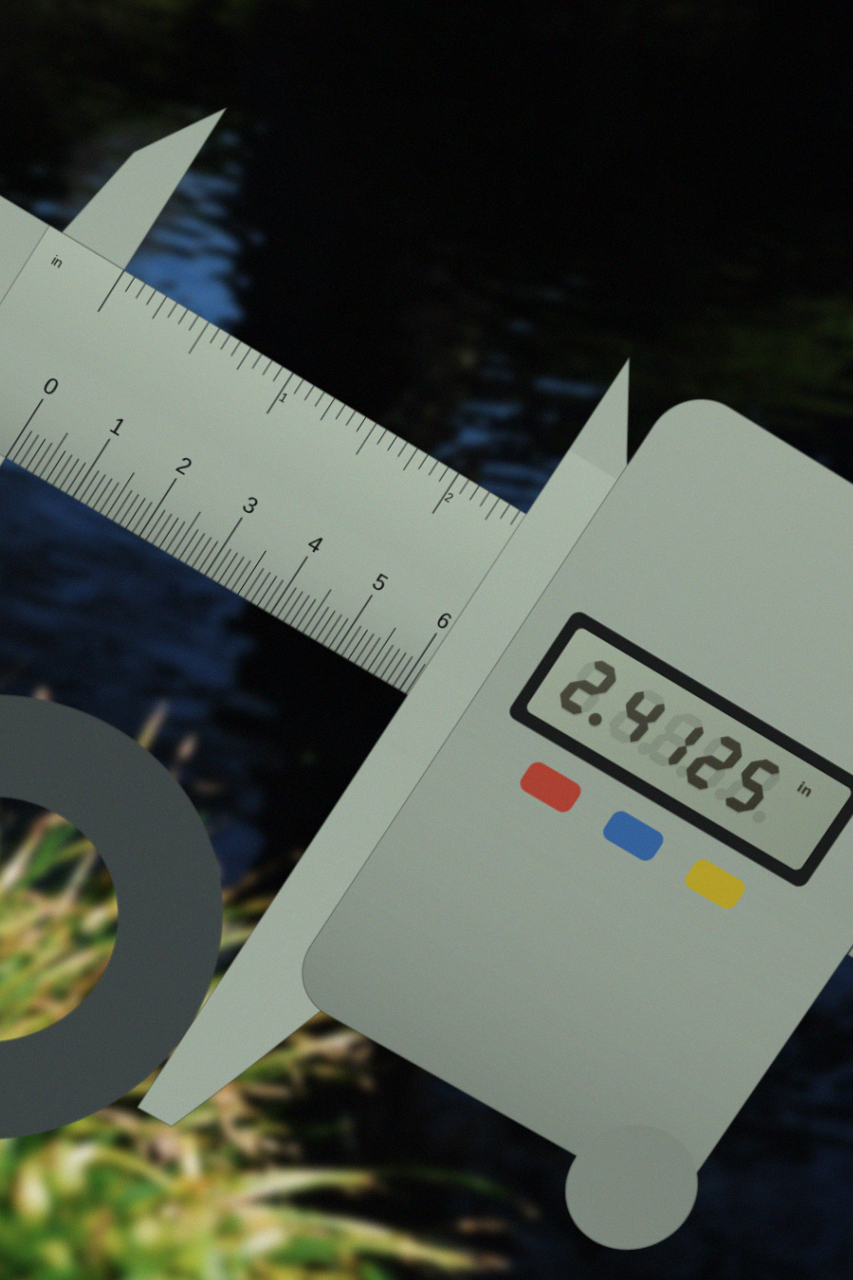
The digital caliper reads 2.4125 in
